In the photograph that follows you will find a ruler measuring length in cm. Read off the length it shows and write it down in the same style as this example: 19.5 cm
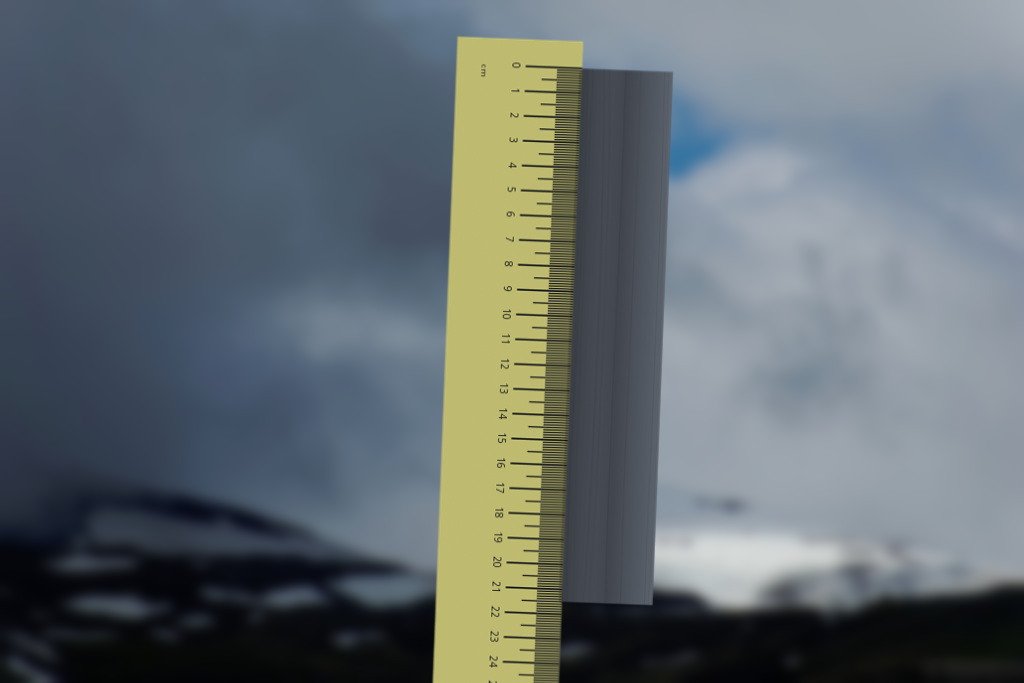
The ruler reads 21.5 cm
